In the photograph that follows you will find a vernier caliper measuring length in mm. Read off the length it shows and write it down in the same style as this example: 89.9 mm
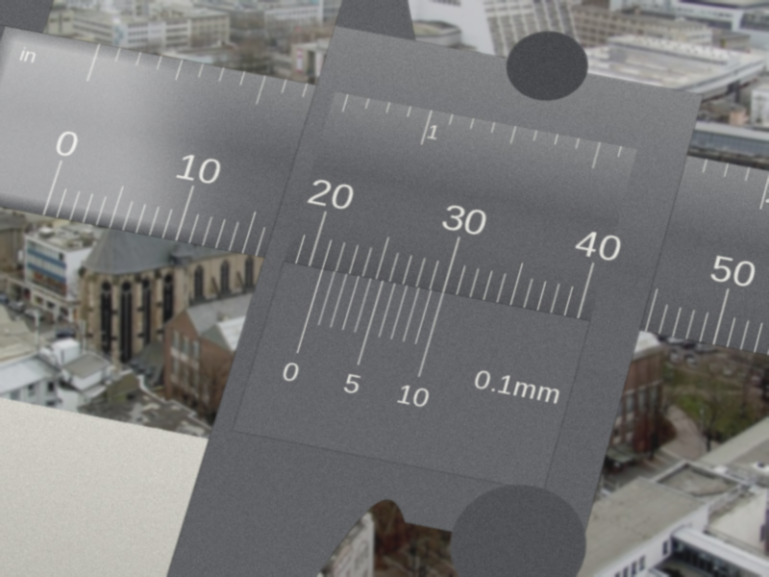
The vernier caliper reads 21.0 mm
